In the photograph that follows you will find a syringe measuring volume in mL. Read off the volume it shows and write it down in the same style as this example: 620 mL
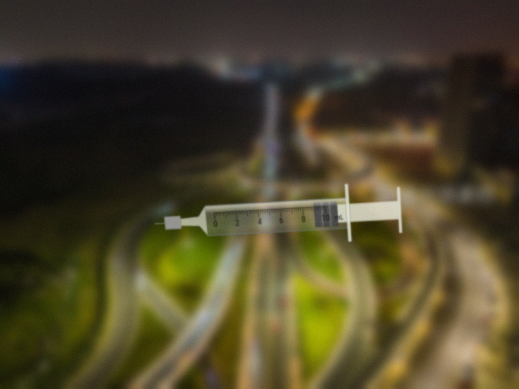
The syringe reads 9 mL
